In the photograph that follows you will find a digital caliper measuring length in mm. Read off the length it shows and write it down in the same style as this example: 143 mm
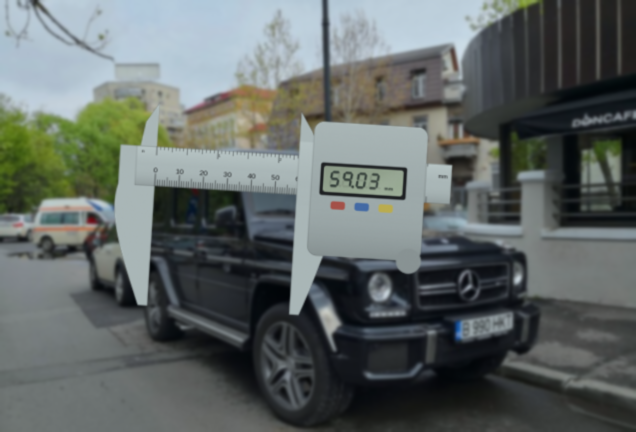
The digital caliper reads 59.03 mm
